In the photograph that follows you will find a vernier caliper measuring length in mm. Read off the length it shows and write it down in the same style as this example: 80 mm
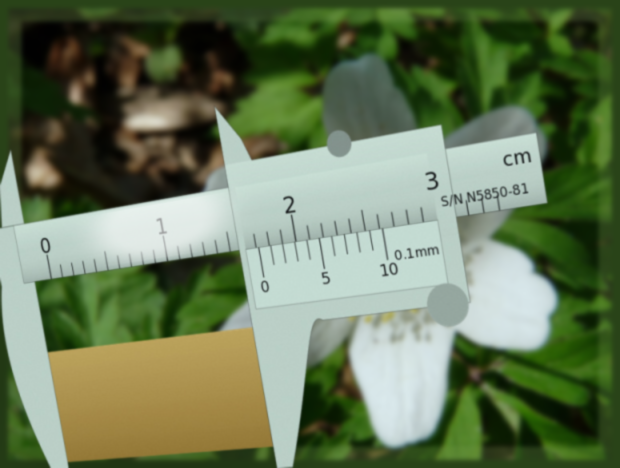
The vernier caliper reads 17.2 mm
